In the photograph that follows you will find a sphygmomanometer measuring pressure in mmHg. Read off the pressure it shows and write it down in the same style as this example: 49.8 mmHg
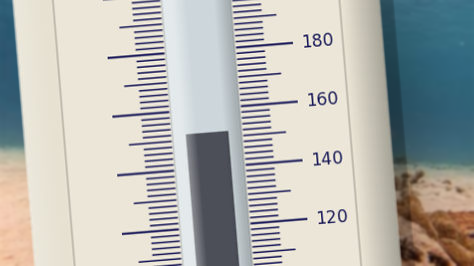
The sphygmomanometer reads 152 mmHg
